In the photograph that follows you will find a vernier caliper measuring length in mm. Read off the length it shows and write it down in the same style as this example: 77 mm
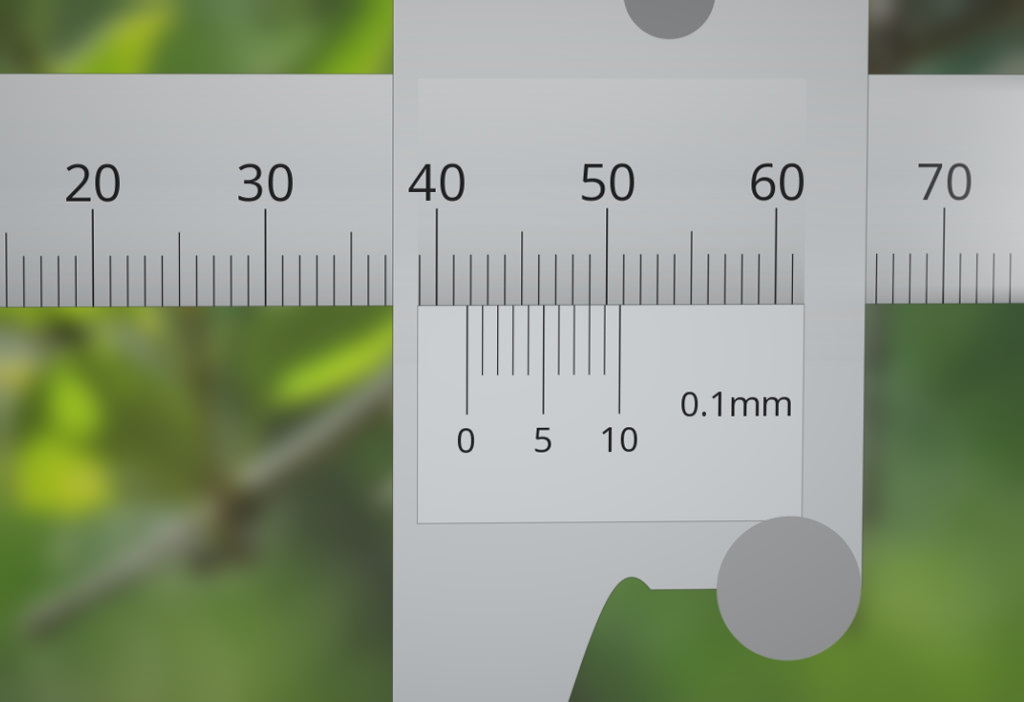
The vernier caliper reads 41.8 mm
